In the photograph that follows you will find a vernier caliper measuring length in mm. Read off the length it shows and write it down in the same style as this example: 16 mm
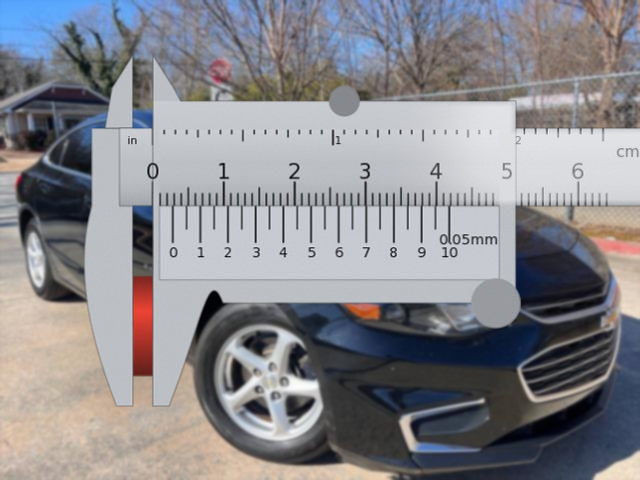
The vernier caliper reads 2.8 mm
